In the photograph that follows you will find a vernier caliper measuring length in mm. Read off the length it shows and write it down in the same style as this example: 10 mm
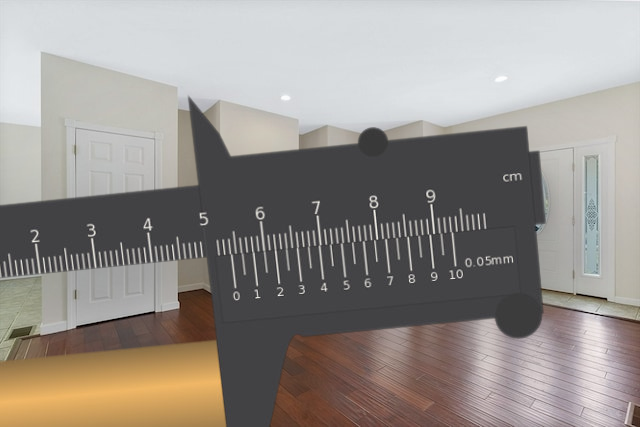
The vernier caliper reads 54.2 mm
